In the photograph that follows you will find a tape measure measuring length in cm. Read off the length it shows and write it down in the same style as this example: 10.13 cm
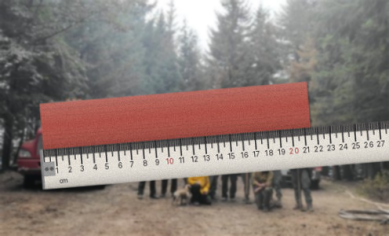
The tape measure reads 21.5 cm
